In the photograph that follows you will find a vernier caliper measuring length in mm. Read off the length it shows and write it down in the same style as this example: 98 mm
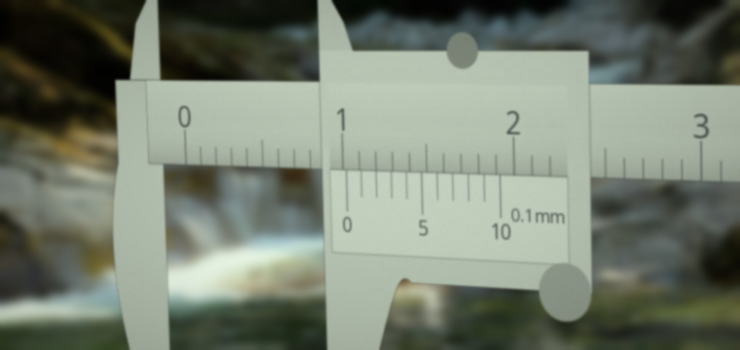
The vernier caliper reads 10.2 mm
